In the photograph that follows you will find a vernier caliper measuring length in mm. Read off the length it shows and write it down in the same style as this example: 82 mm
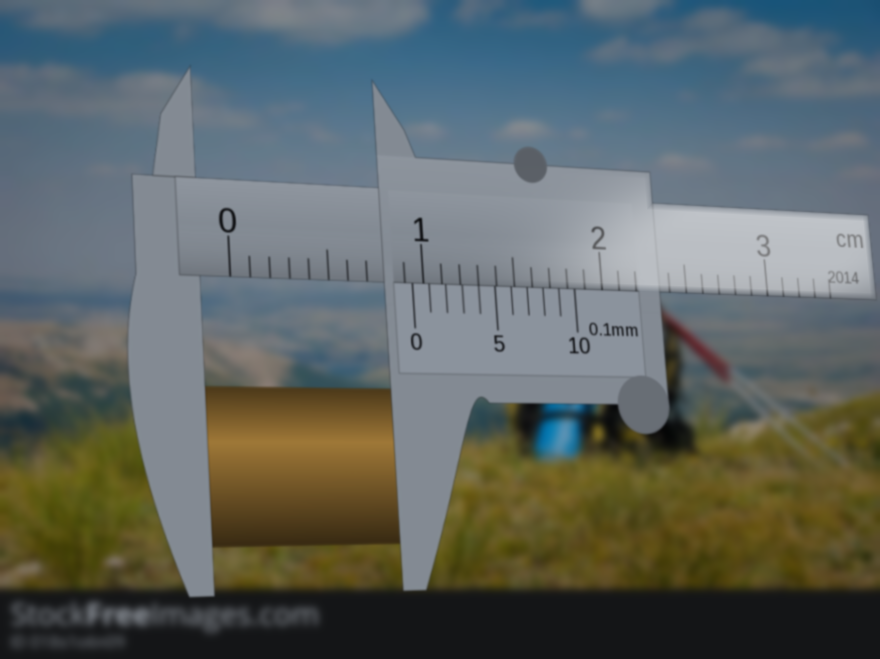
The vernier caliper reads 9.4 mm
